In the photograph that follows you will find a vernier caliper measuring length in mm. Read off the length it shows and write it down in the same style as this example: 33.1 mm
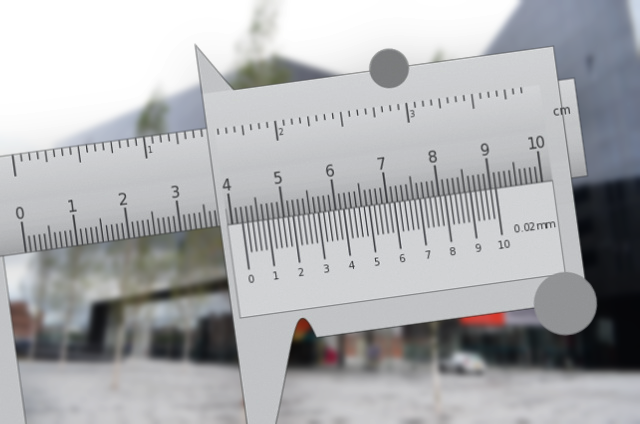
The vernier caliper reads 42.0 mm
